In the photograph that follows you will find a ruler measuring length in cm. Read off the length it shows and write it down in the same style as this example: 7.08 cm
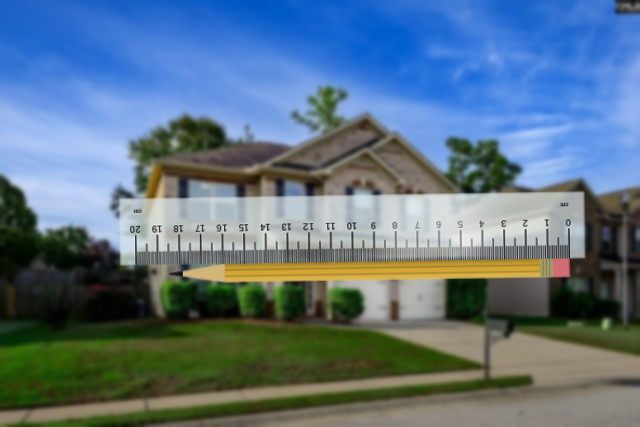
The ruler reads 18.5 cm
